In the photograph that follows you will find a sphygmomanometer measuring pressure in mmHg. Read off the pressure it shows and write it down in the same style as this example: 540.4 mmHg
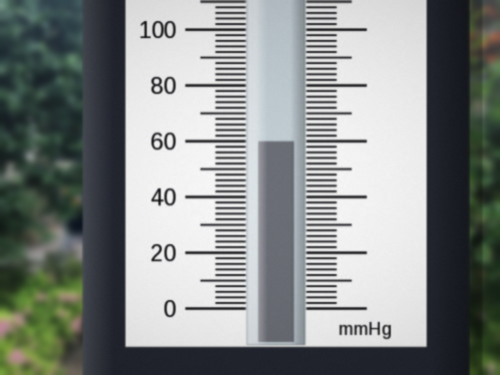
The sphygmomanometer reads 60 mmHg
